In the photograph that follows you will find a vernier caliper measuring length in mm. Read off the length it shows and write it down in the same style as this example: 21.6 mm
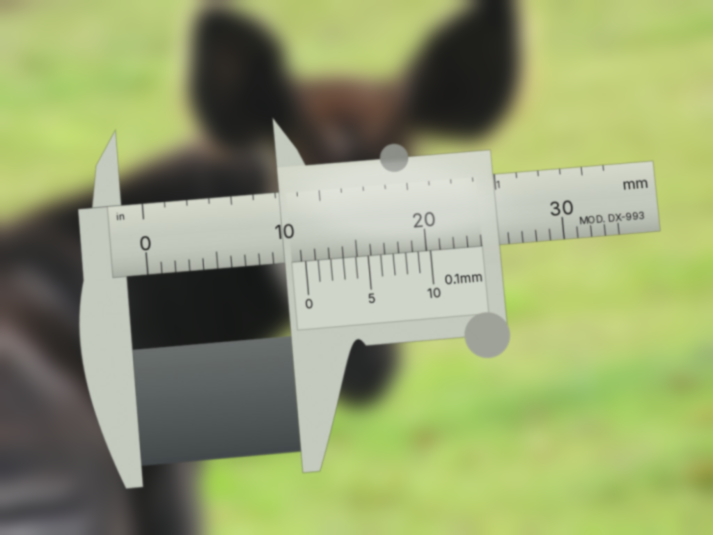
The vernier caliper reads 11.3 mm
